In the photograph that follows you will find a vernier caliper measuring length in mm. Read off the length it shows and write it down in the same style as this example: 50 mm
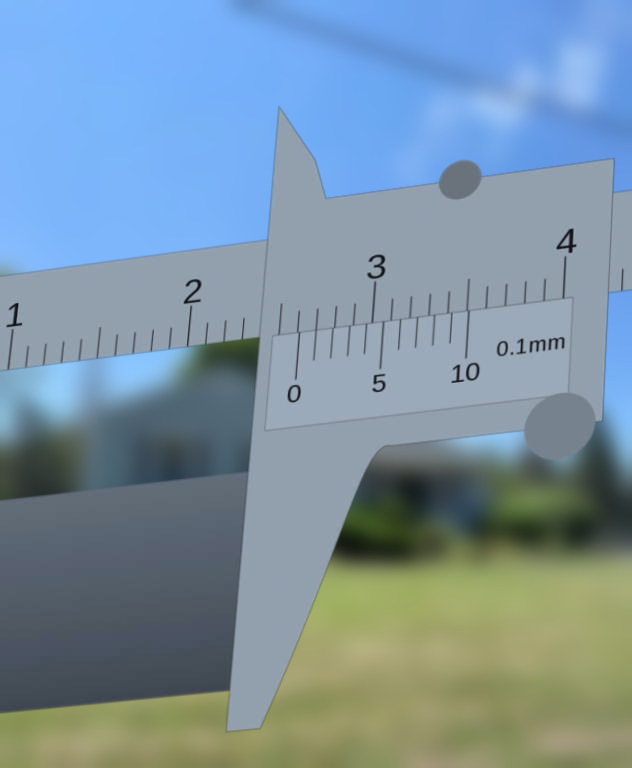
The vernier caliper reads 26.1 mm
